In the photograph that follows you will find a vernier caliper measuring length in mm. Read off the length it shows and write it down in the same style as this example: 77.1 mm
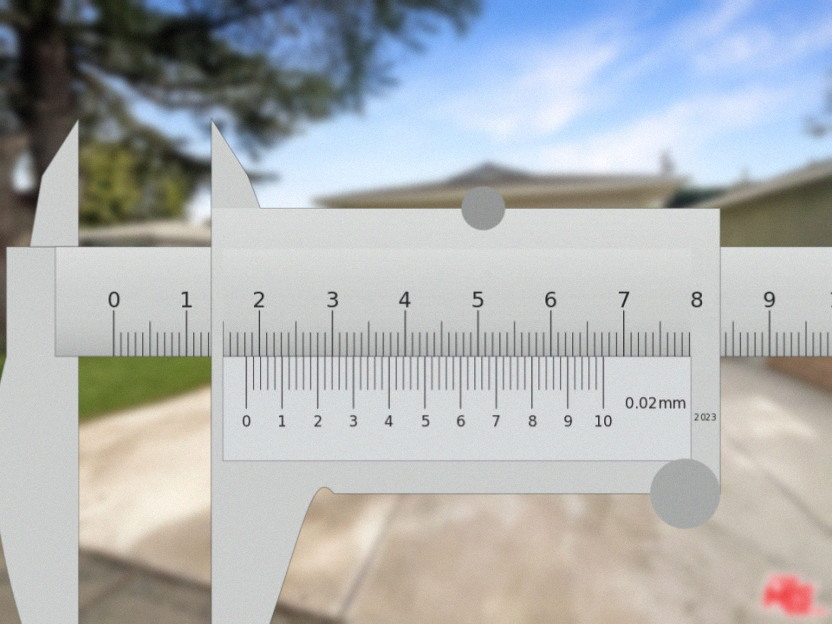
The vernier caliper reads 18.2 mm
